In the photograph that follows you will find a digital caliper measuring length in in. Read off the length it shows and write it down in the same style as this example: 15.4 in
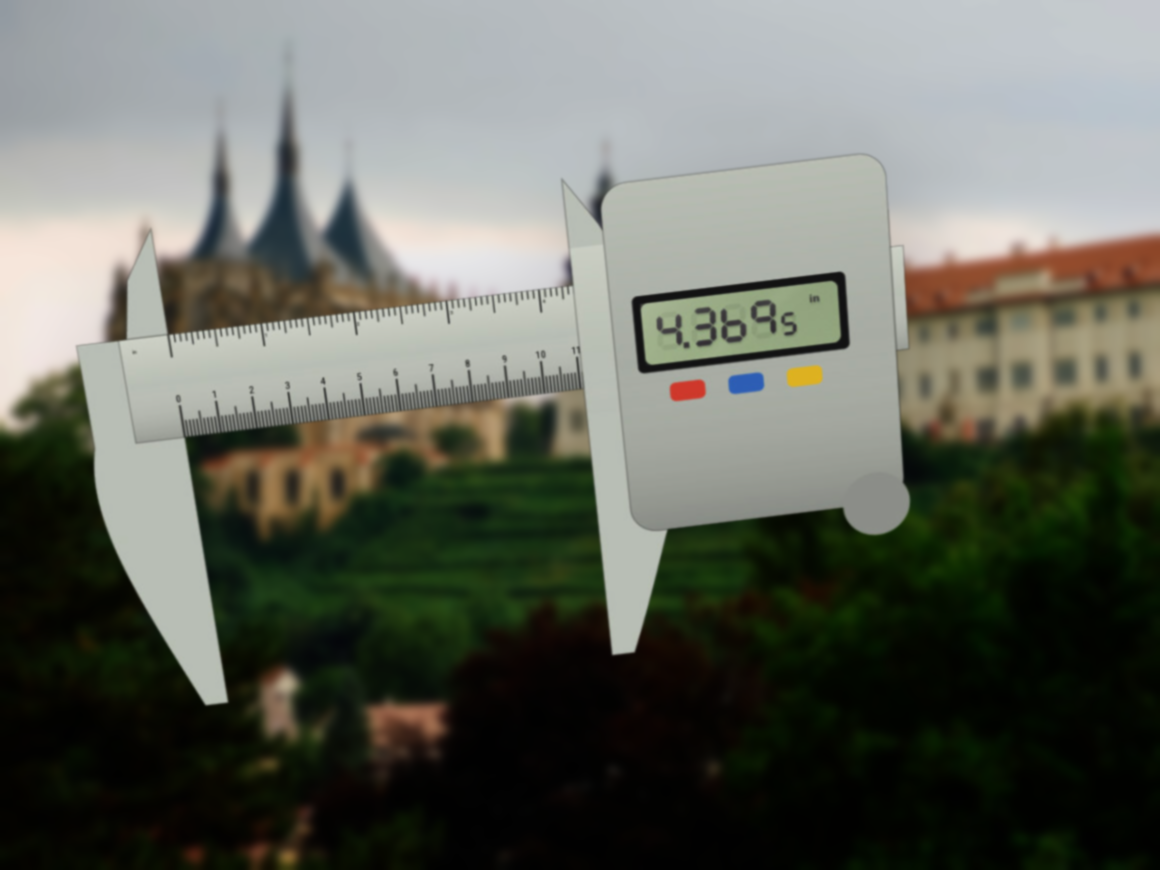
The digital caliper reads 4.3695 in
